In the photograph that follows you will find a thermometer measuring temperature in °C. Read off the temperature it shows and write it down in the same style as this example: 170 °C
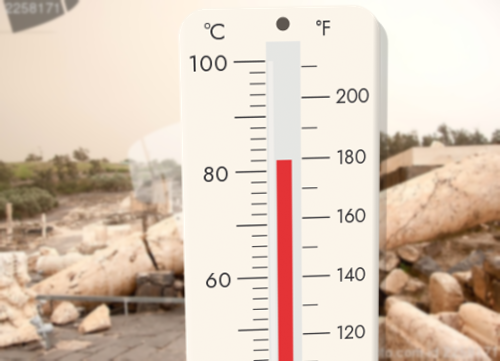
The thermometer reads 82 °C
